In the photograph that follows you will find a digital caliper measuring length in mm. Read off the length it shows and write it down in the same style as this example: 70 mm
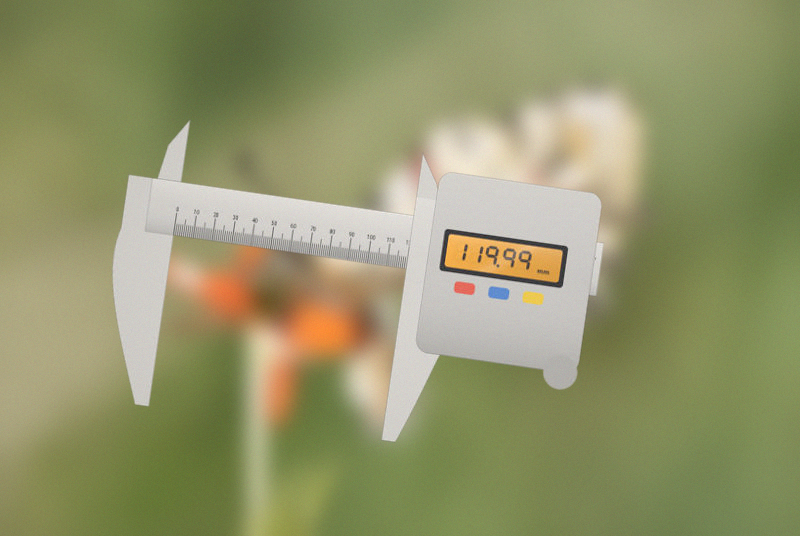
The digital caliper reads 119.99 mm
